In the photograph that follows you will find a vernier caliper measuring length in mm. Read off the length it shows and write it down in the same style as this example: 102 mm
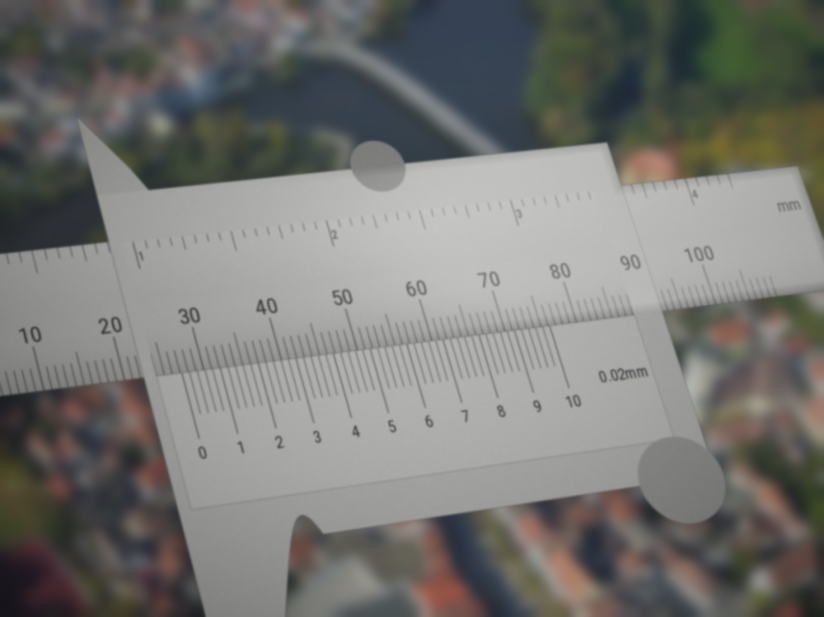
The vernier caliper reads 27.2 mm
